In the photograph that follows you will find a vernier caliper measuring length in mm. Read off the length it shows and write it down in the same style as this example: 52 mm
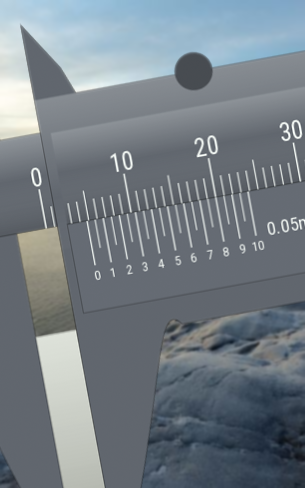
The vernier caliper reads 4.8 mm
